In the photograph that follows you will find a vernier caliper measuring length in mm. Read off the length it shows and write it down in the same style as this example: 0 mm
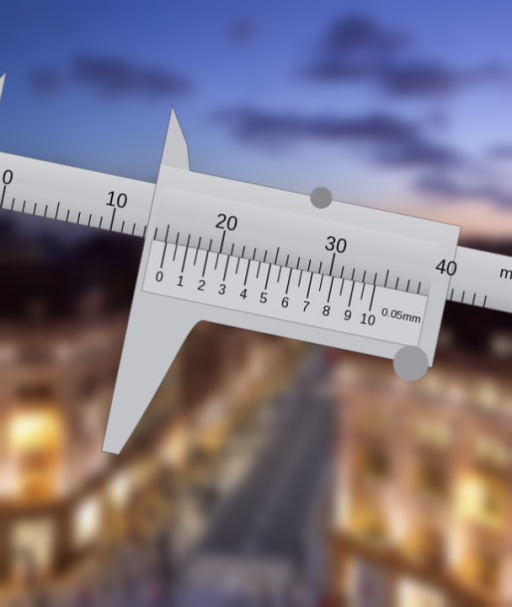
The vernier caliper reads 15.1 mm
